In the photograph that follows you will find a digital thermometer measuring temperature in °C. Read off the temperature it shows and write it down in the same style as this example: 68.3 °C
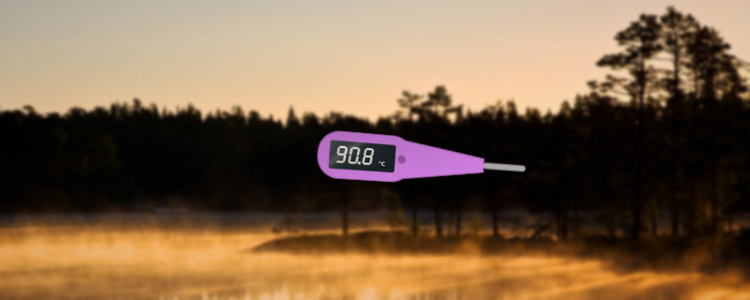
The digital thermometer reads 90.8 °C
